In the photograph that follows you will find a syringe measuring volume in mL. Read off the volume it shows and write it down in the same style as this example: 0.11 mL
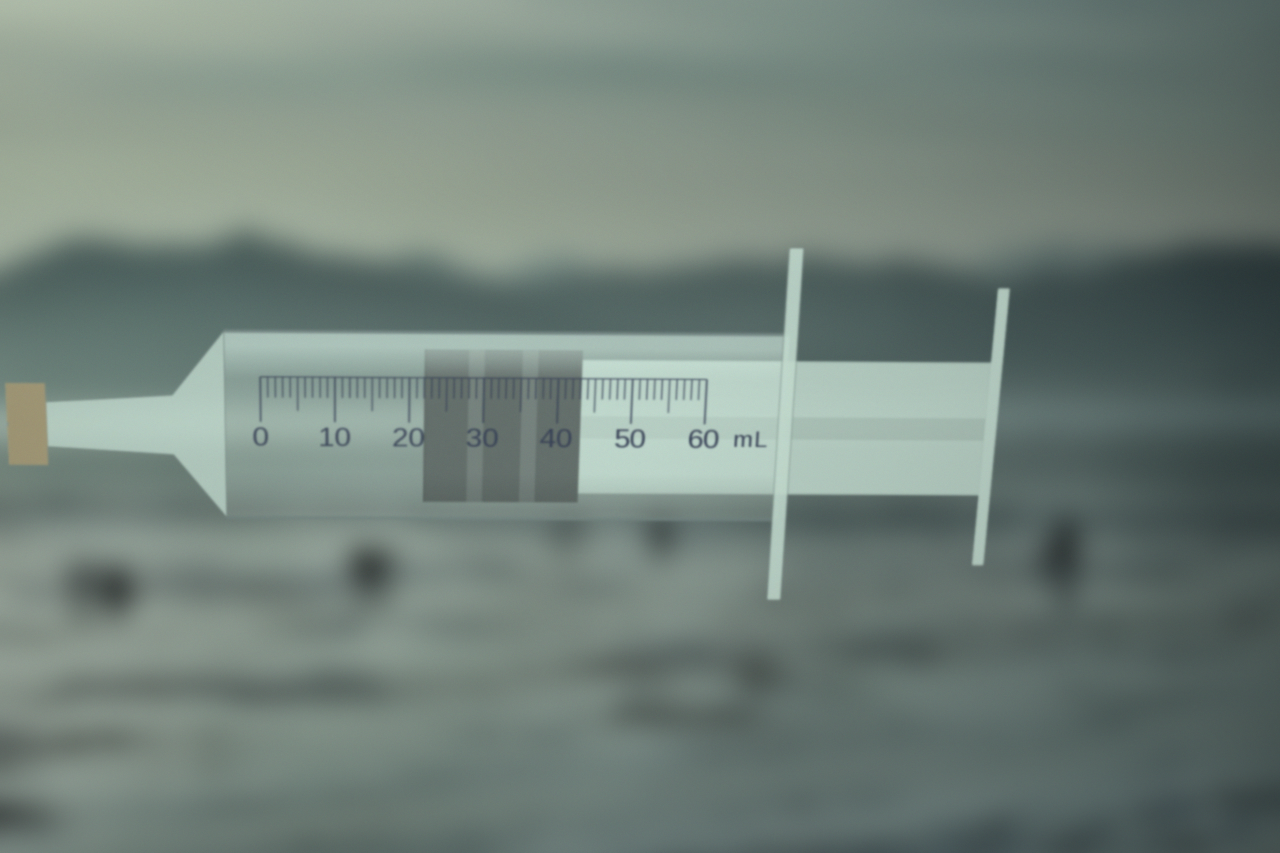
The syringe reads 22 mL
